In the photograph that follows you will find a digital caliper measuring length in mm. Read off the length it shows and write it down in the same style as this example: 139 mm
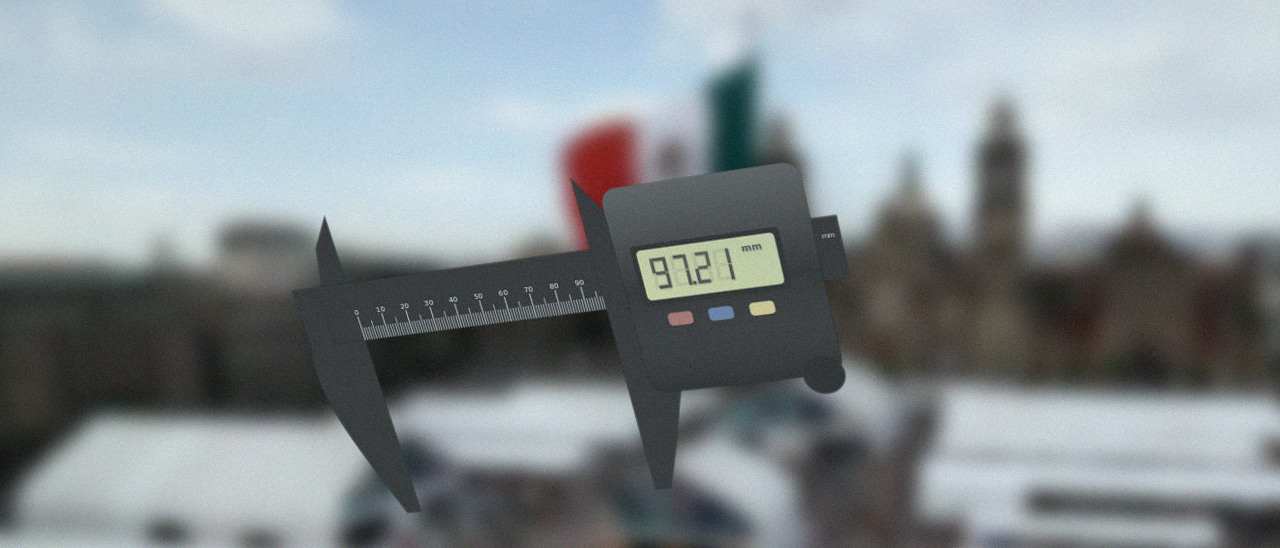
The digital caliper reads 97.21 mm
